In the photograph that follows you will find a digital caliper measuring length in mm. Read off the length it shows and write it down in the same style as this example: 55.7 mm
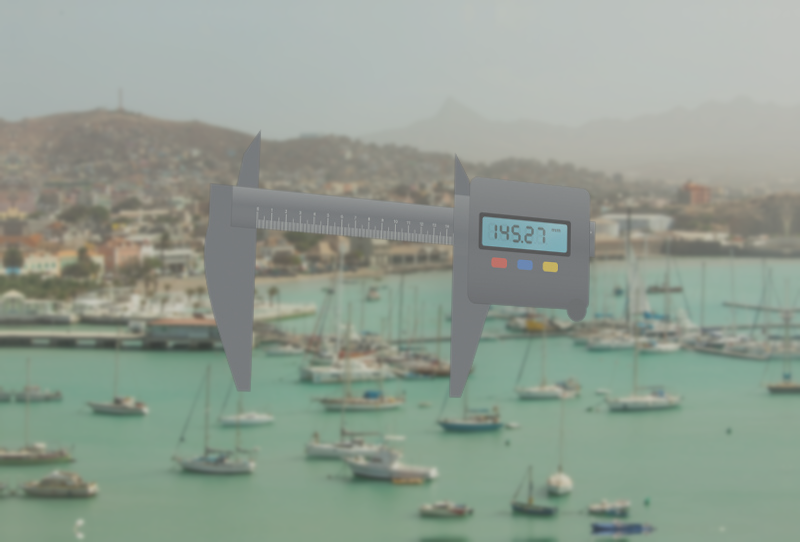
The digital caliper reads 145.27 mm
